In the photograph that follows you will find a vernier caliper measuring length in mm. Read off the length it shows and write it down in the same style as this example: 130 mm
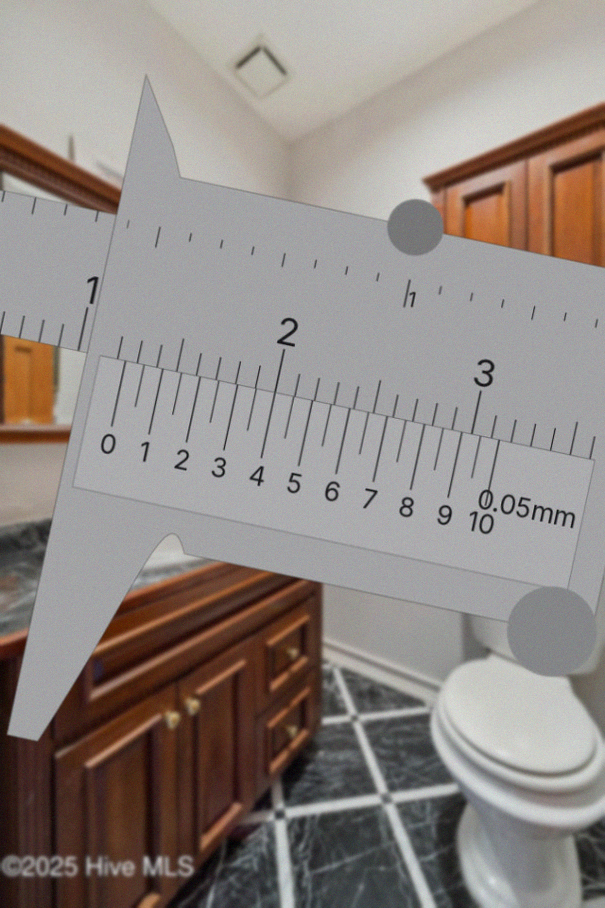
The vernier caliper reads 12.4 mm
